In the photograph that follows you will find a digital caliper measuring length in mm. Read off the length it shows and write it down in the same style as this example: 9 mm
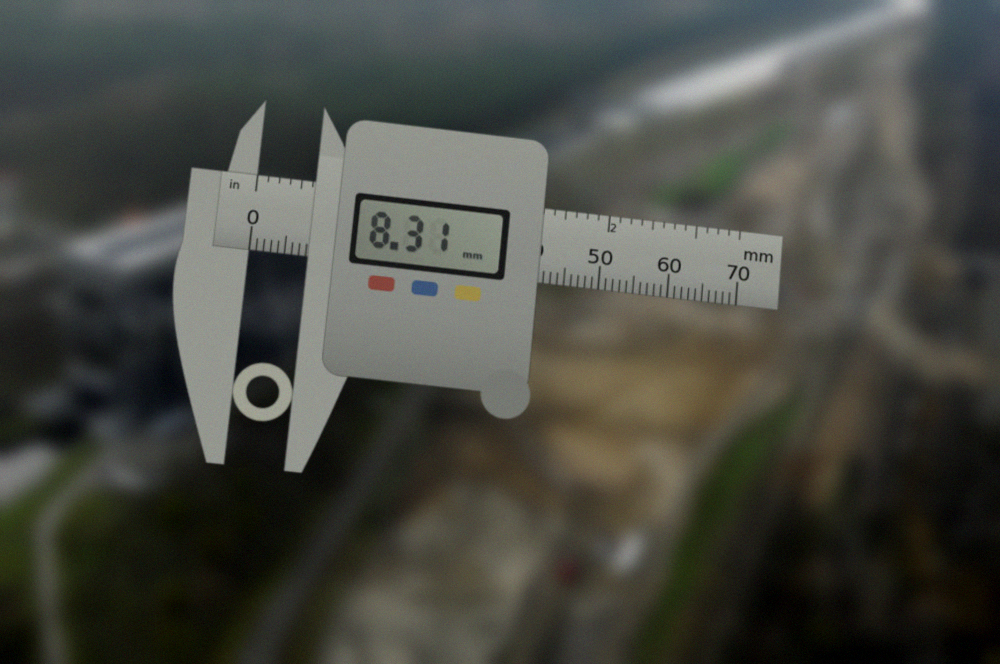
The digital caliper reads 8.31 mm
